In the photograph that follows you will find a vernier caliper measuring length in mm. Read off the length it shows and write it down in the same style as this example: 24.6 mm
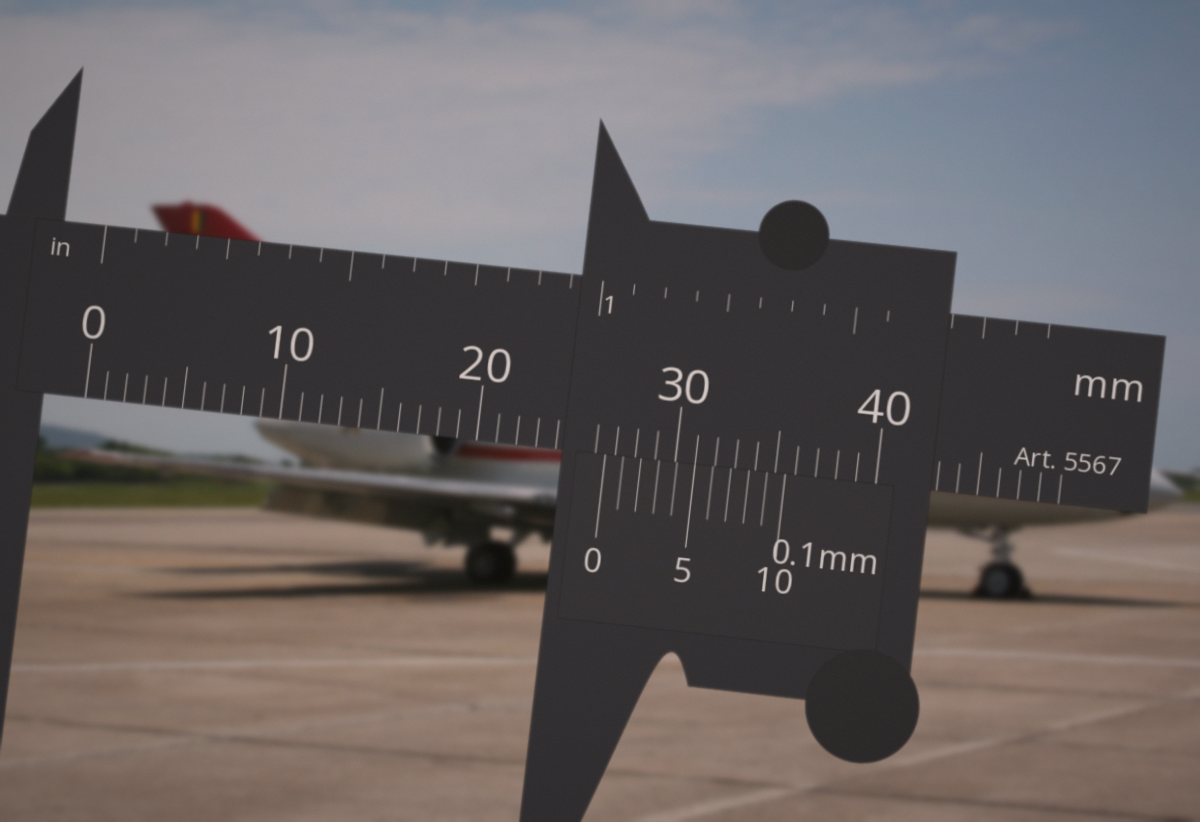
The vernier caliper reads 26.5 mm
